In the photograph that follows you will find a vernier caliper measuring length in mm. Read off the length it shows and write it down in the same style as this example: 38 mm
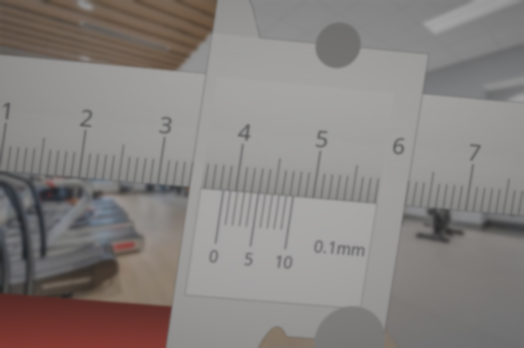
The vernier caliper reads 38.4 mm
